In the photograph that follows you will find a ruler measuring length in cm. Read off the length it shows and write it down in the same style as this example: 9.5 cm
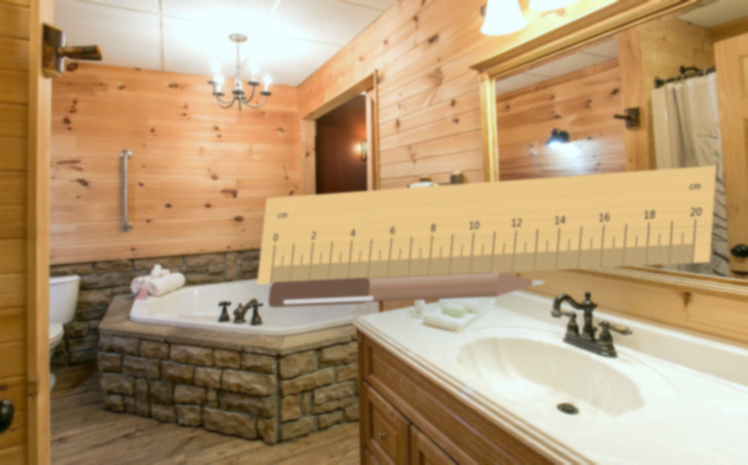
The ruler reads 13.5 cm
